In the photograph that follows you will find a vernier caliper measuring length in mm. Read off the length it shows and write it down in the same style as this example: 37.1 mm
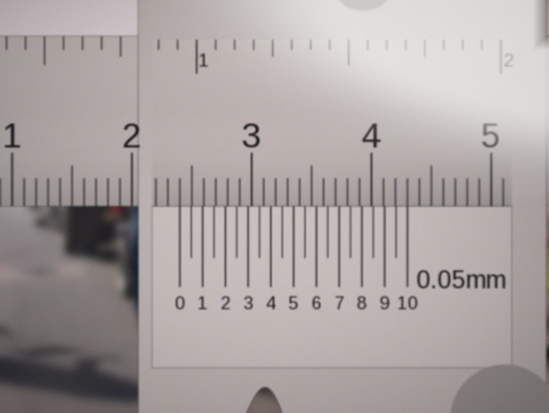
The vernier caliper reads 24.0 mm
